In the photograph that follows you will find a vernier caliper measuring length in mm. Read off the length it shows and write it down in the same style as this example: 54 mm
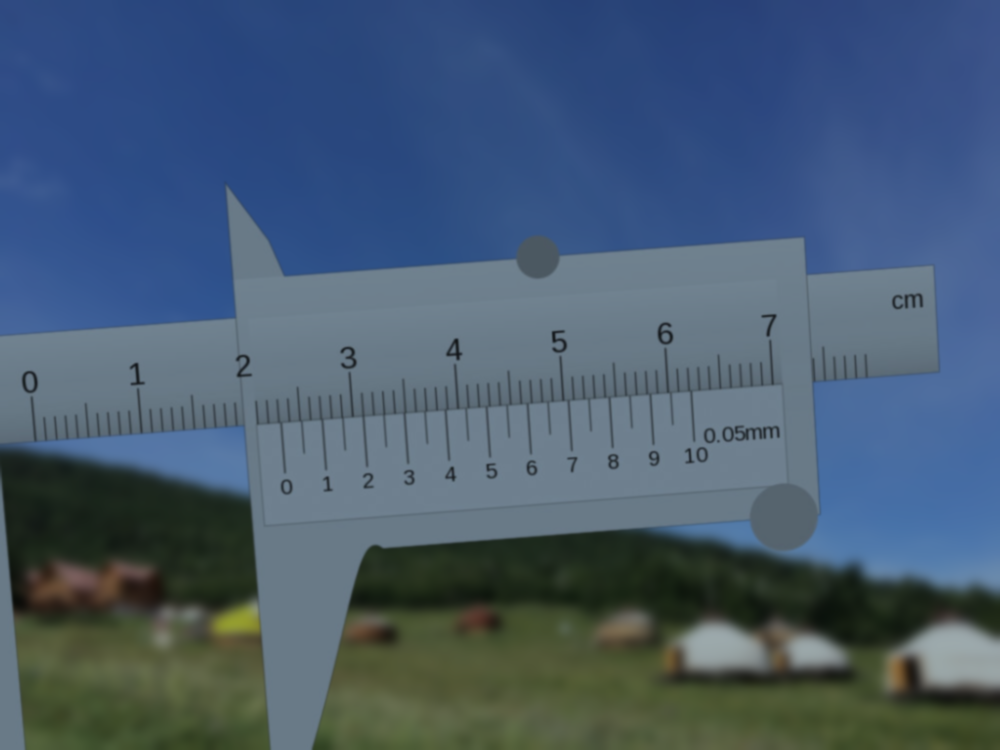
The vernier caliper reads 23.2 mm
